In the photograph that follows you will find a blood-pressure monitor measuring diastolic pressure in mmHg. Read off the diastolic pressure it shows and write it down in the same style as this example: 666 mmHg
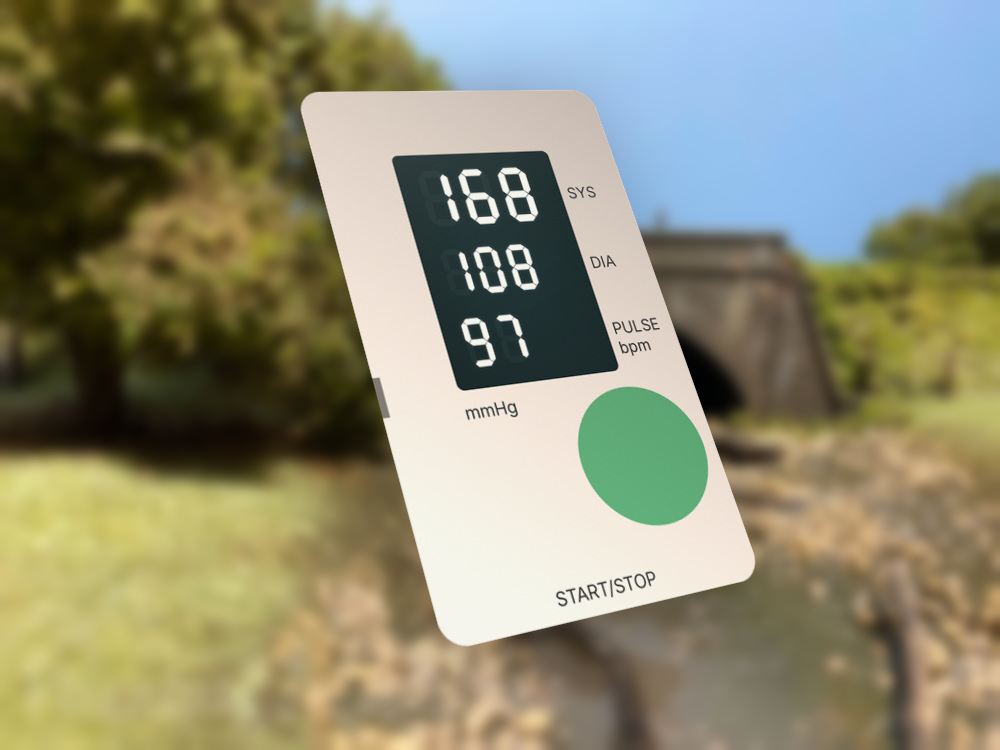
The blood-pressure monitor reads 108 mmHg
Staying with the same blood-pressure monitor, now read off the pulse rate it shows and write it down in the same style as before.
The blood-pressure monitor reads 97 bpm
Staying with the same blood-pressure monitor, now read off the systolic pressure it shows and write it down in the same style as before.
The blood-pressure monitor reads 168 mmHg
